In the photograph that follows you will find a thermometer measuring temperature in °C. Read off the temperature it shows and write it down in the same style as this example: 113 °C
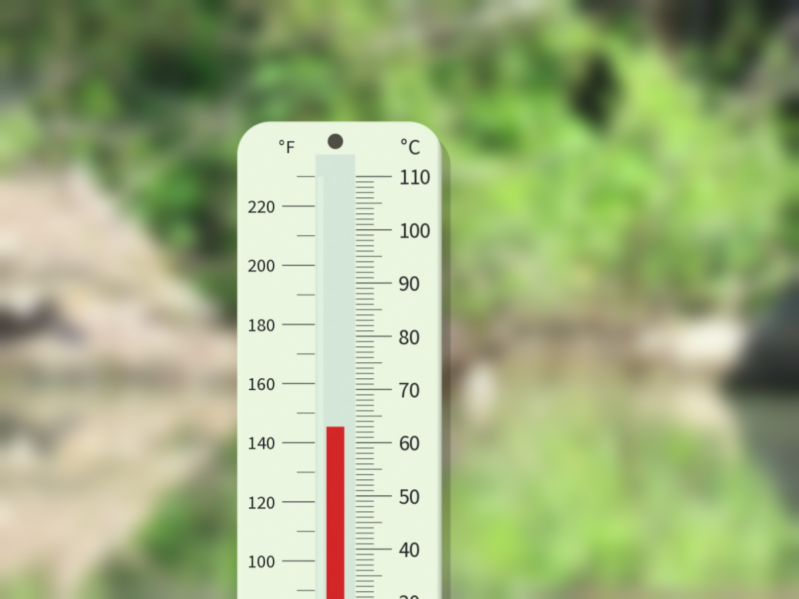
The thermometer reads 63 °C
